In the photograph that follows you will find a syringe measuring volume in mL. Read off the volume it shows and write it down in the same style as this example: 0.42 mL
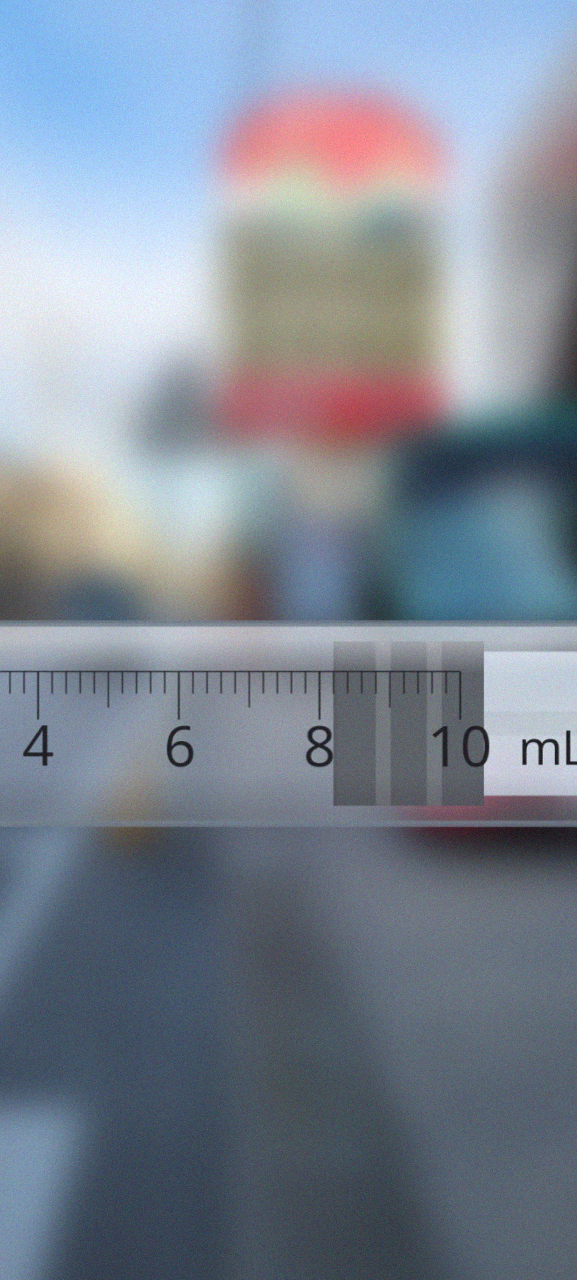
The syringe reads 8.2 mL
